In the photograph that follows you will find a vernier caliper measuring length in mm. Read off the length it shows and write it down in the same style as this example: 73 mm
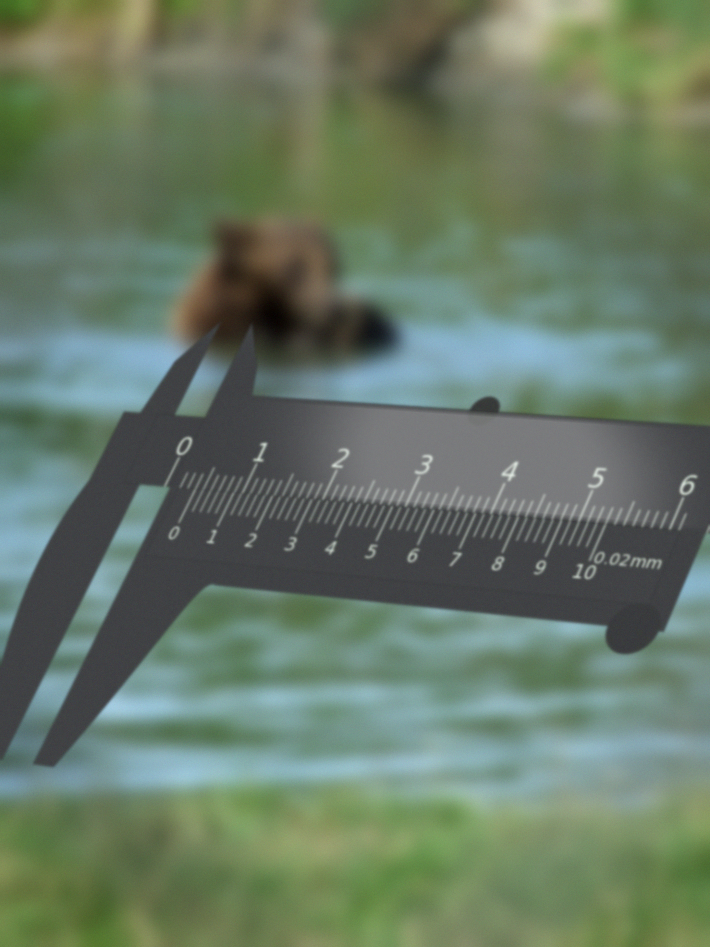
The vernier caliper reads 4.0 mm
